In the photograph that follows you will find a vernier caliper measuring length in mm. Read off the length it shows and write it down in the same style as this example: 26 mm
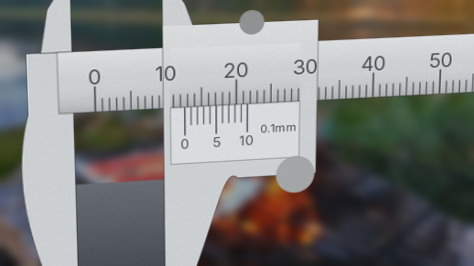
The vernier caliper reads 12.6 mm
